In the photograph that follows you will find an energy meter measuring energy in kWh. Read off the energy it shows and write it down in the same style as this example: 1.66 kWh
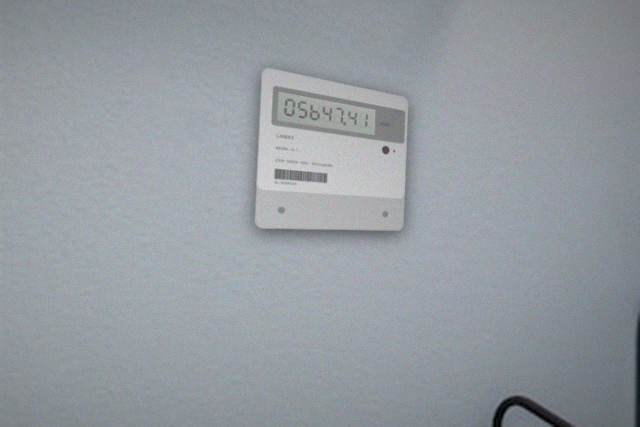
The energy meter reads 5647.41 kWh
